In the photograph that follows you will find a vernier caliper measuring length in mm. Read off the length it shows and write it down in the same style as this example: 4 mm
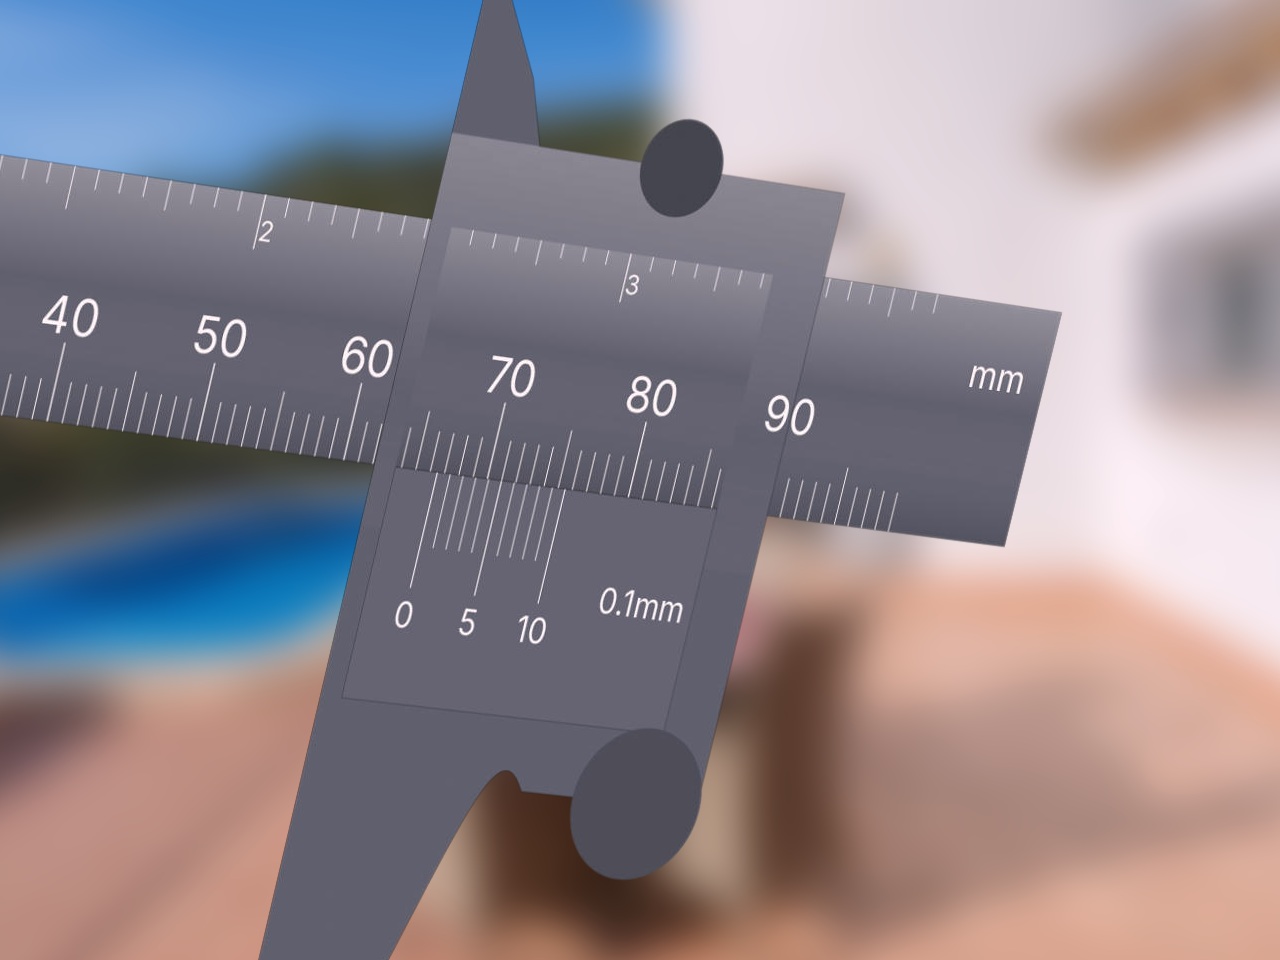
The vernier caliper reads 66.5 mm
